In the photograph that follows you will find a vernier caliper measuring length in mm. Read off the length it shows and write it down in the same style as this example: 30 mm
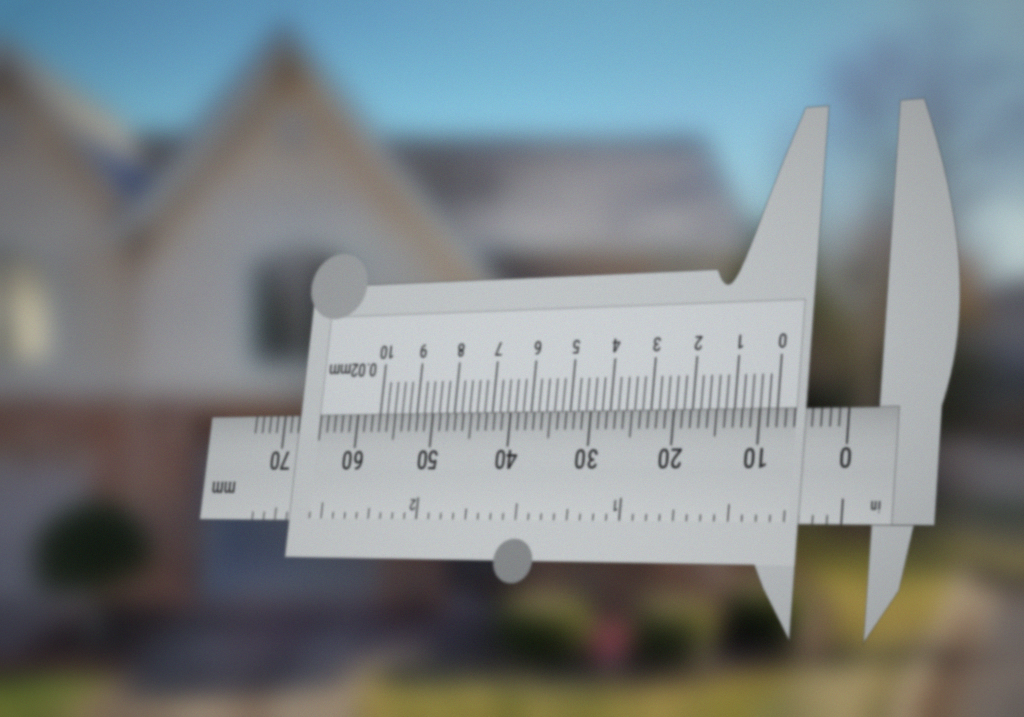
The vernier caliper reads 8.0 mm
